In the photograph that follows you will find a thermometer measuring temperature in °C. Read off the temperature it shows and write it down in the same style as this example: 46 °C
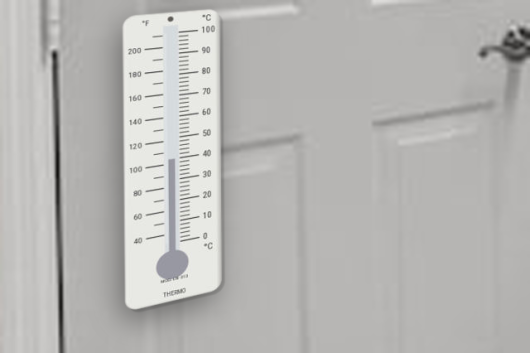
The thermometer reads 40 °C
